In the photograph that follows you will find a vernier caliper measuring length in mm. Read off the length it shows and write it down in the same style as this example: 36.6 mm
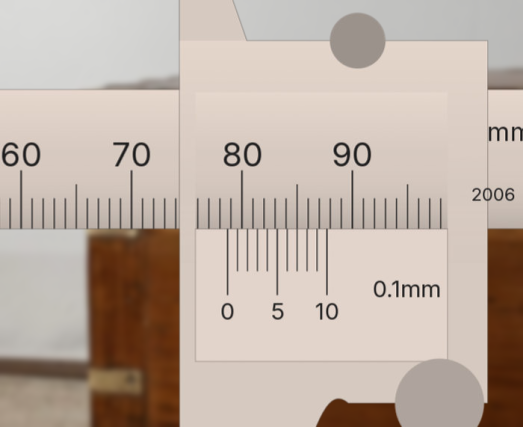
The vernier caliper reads 78.7 mm
